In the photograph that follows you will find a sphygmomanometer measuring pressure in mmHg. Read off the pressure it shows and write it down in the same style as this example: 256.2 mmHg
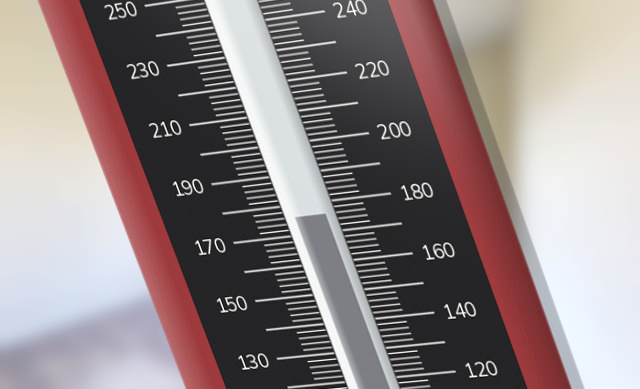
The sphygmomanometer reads 176 mmHg
